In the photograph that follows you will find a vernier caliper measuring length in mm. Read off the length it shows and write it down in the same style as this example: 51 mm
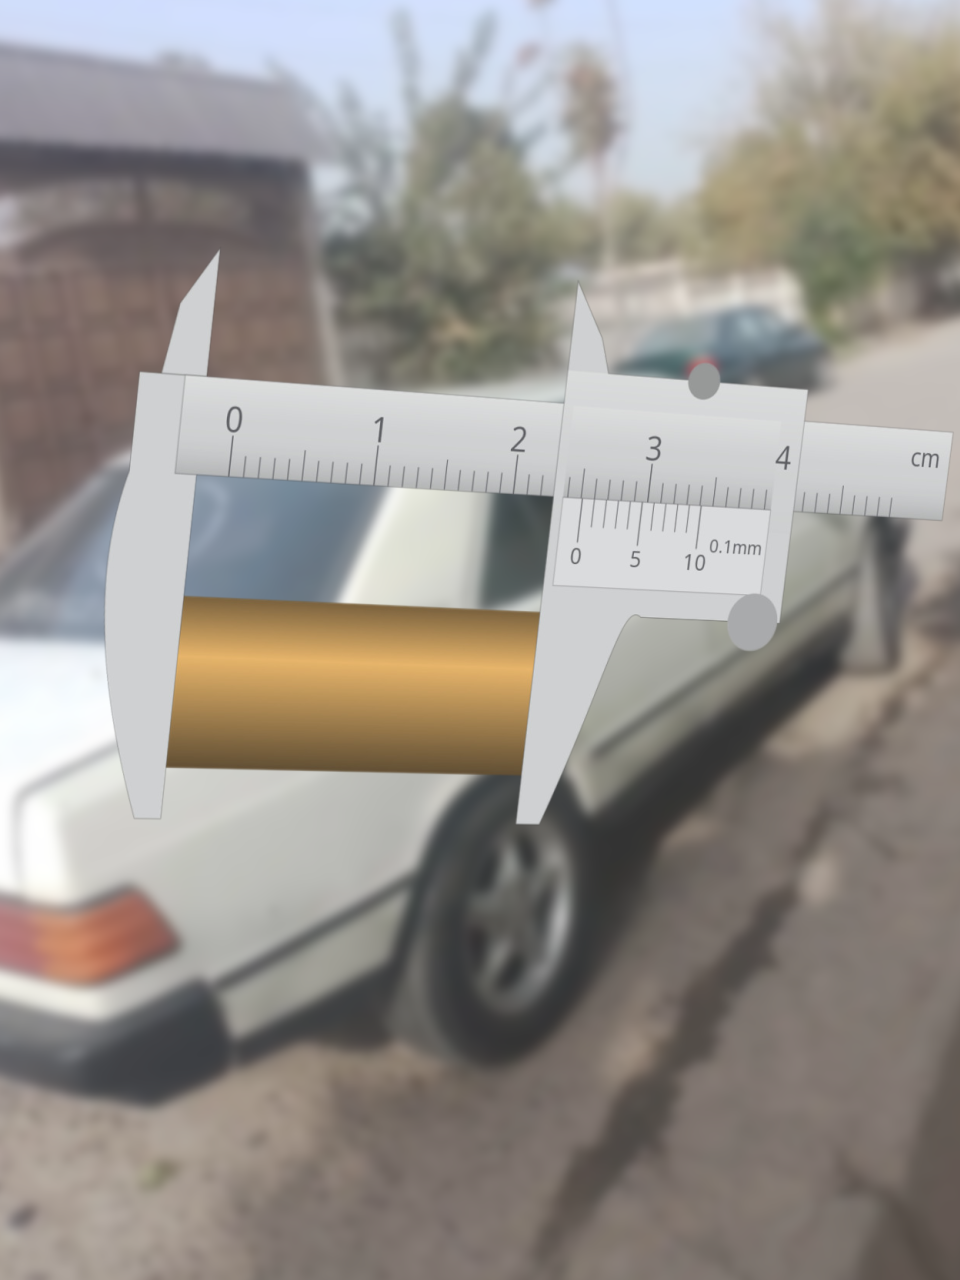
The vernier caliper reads 25.1 mm
